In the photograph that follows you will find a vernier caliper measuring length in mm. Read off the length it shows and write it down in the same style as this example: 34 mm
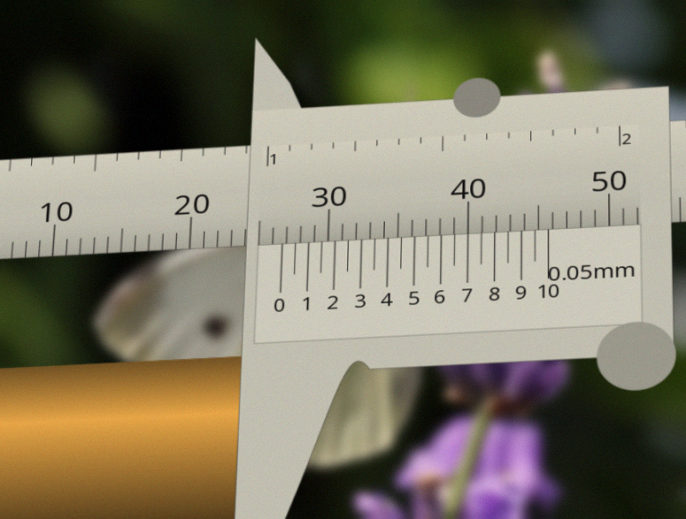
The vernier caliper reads 26.7 mm
